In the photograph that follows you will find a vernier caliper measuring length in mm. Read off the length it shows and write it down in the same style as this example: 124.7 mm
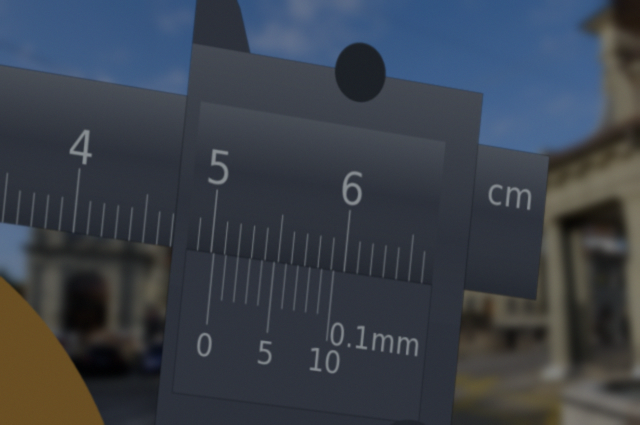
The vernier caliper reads 50.2 mm
